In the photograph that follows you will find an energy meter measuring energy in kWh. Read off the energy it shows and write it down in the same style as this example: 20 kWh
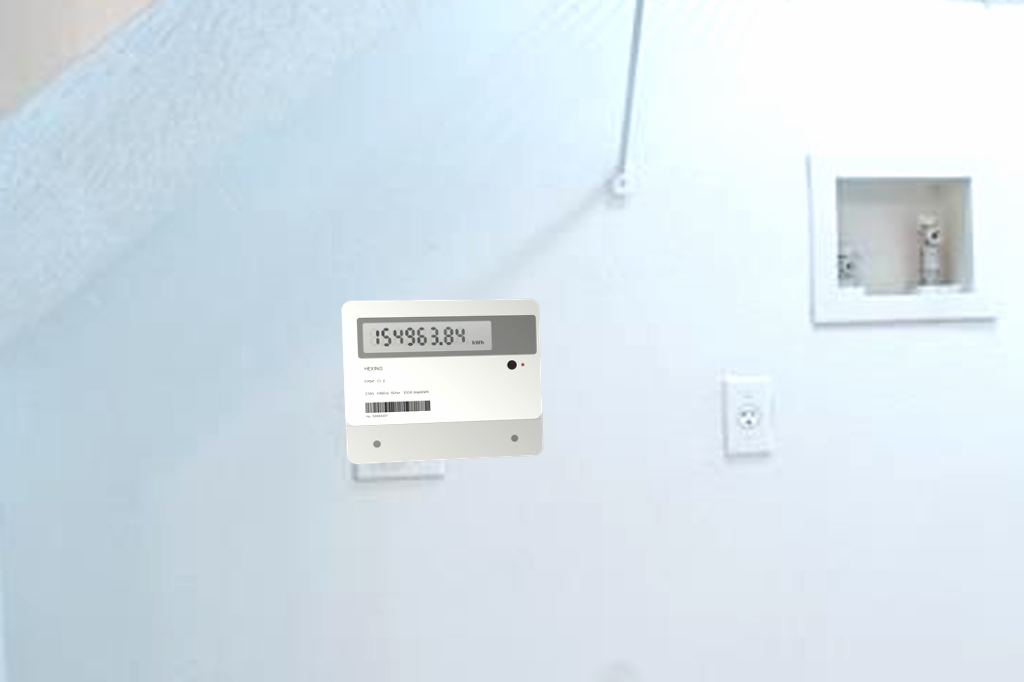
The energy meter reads 154963.84 kWh
